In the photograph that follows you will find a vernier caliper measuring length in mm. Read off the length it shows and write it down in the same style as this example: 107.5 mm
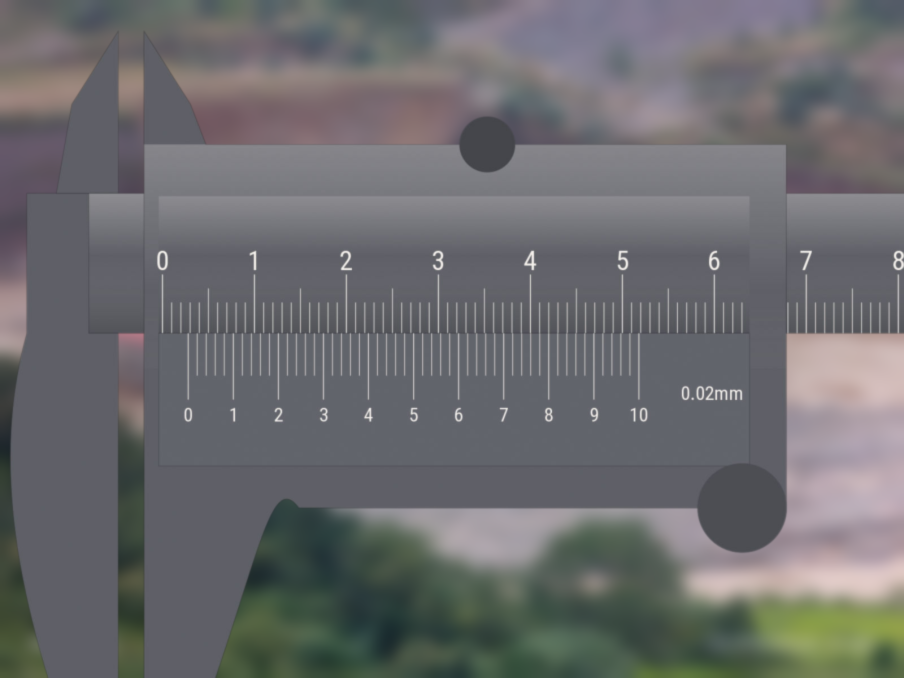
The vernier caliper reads 2.8 mm
